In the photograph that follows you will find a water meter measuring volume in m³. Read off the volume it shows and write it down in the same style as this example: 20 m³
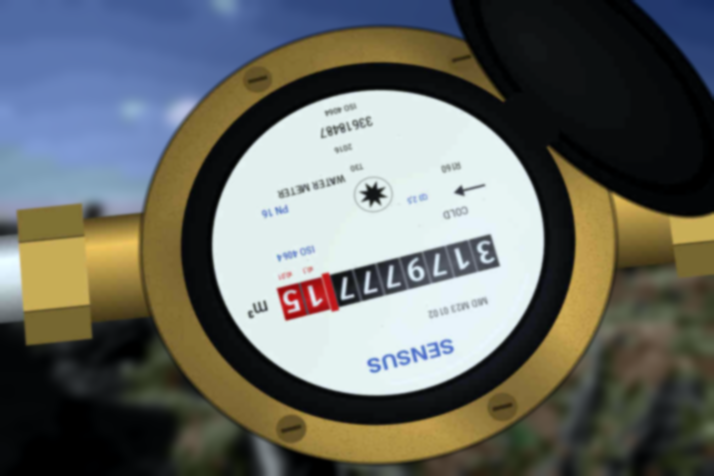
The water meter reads 3179777.15 m³
